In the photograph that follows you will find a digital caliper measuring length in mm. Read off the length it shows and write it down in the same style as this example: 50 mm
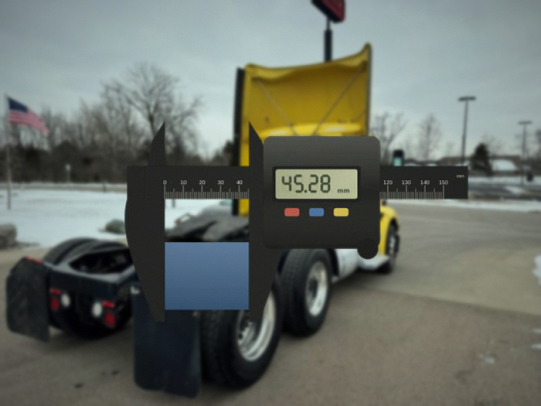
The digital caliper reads 45.28 mm
